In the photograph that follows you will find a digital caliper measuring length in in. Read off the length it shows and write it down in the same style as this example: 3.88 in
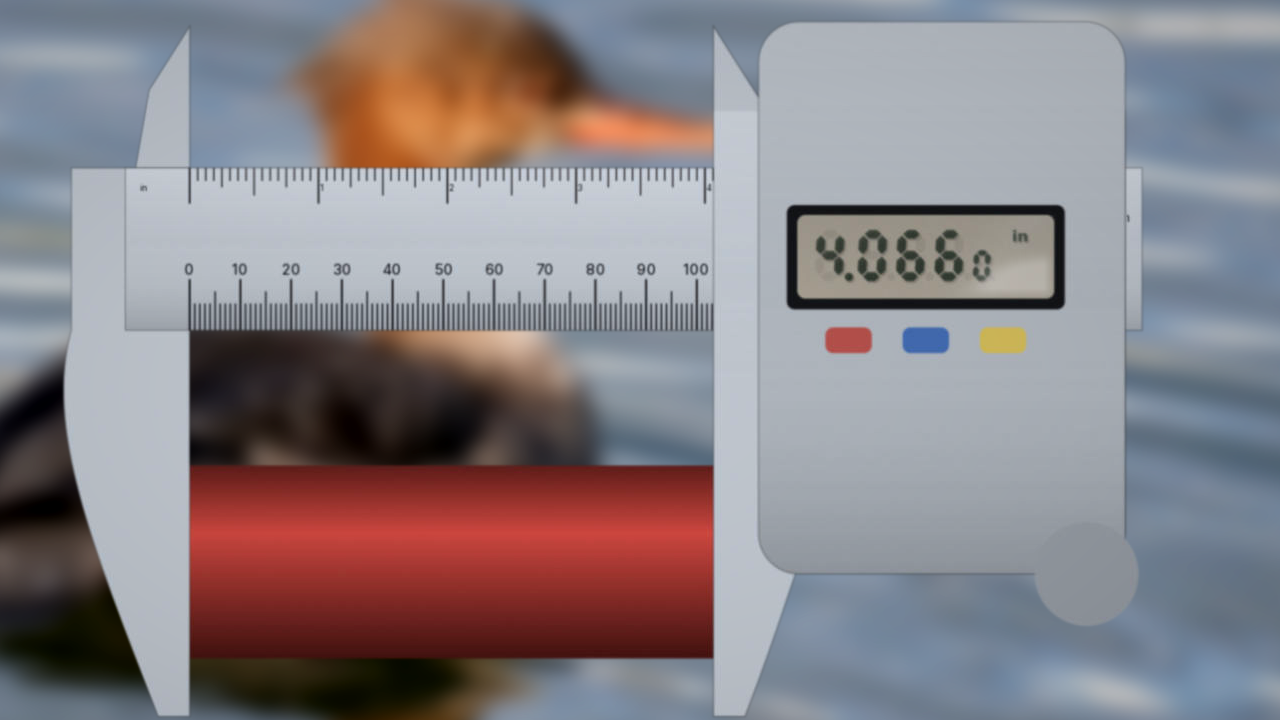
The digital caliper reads 4.0660 in
